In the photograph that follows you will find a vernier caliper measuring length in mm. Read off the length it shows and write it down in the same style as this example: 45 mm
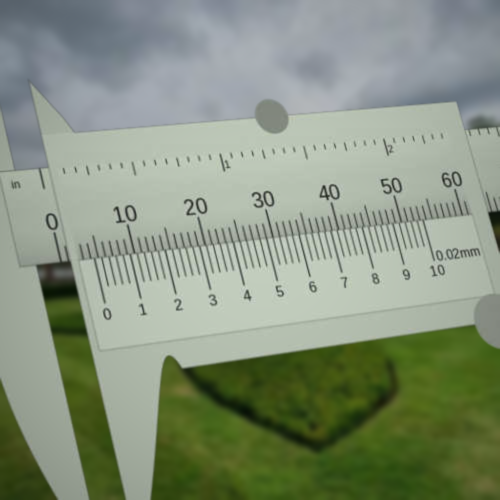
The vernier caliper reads 4.5 mm
